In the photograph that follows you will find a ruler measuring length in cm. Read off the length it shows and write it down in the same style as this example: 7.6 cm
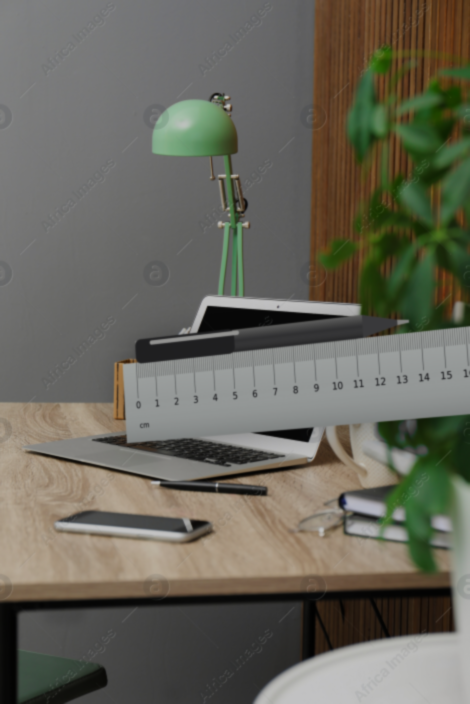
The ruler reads 13.5 cm
